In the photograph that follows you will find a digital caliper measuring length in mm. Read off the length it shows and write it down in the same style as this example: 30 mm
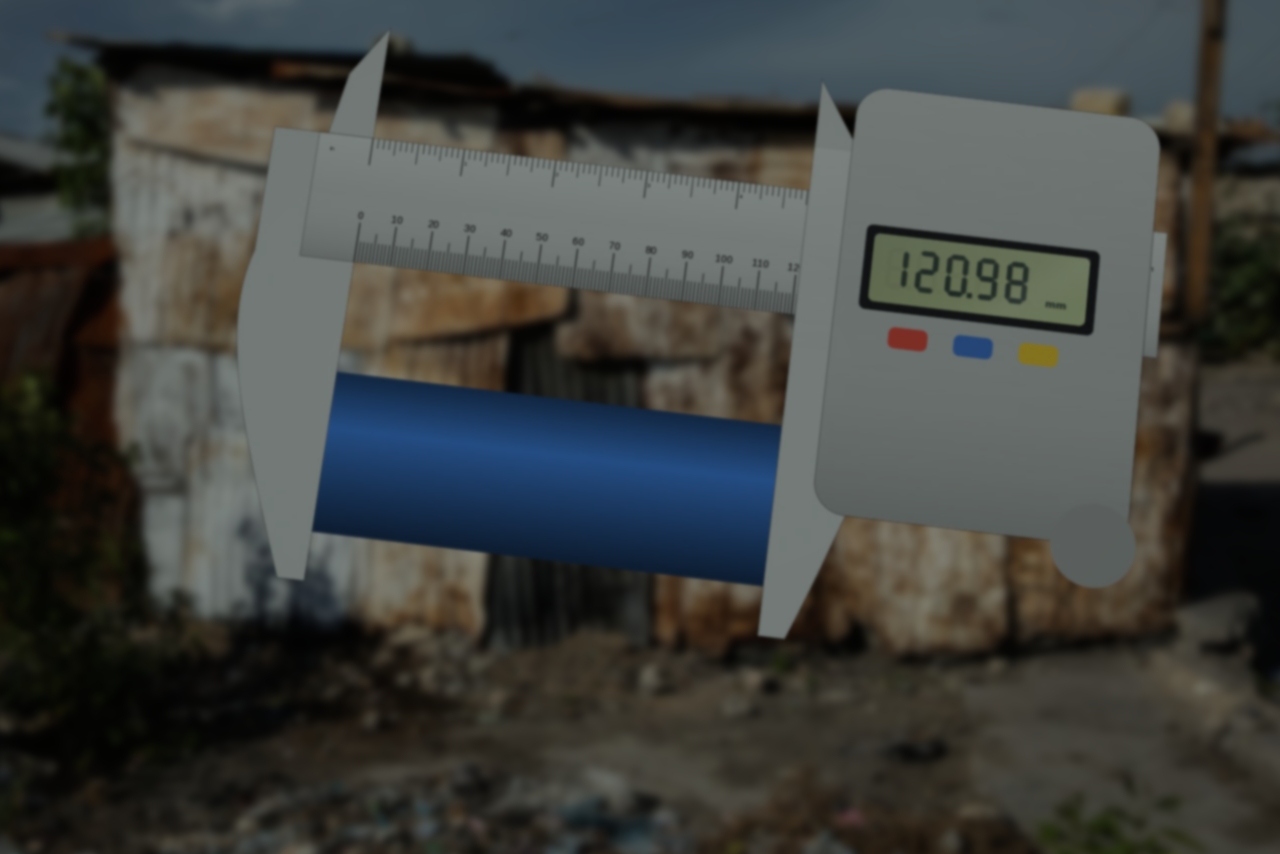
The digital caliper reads 120.98 mm
